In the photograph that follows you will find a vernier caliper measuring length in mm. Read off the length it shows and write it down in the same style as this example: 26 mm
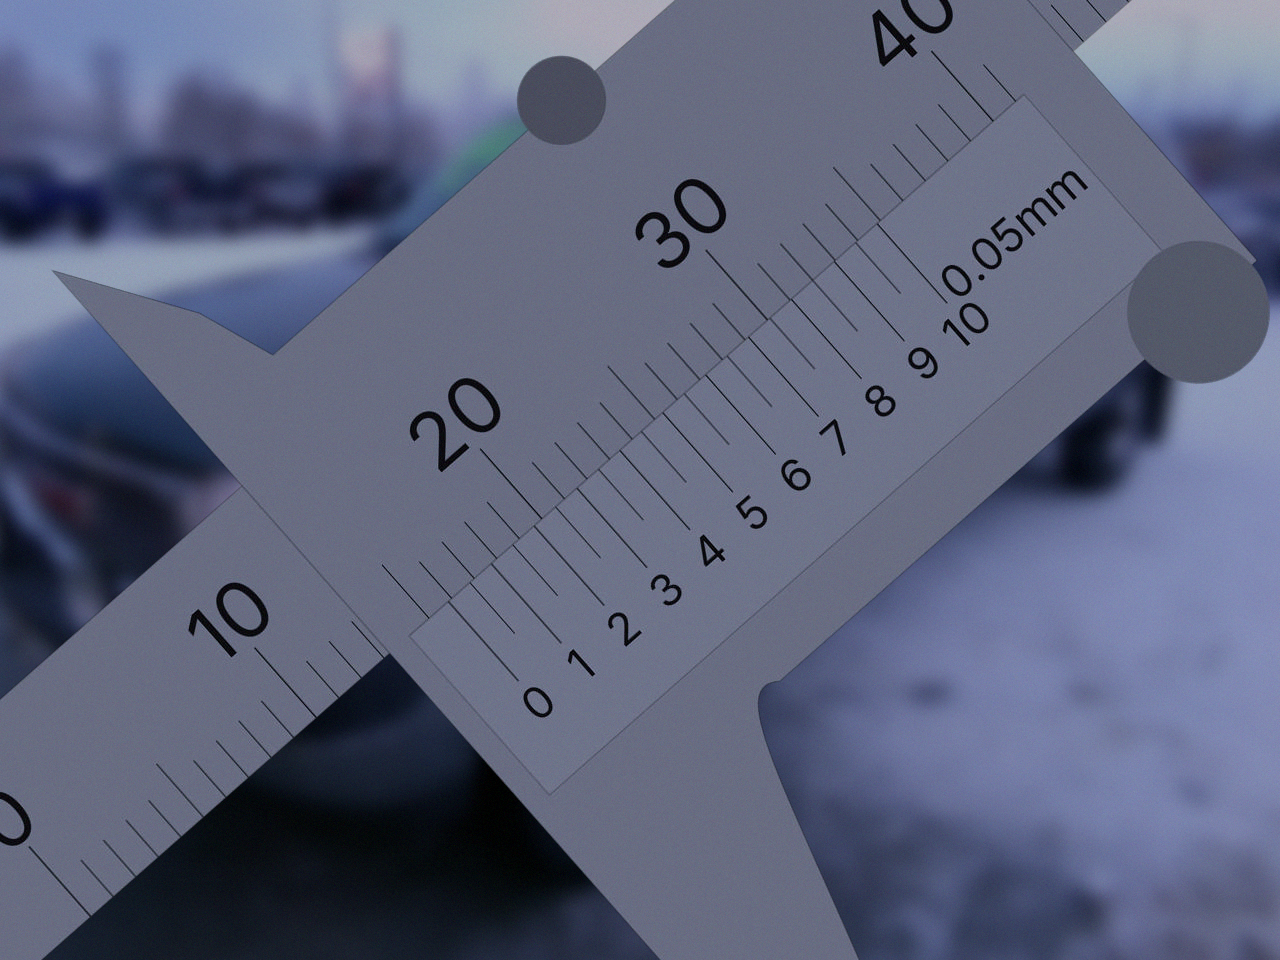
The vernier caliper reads 15.85 mm
